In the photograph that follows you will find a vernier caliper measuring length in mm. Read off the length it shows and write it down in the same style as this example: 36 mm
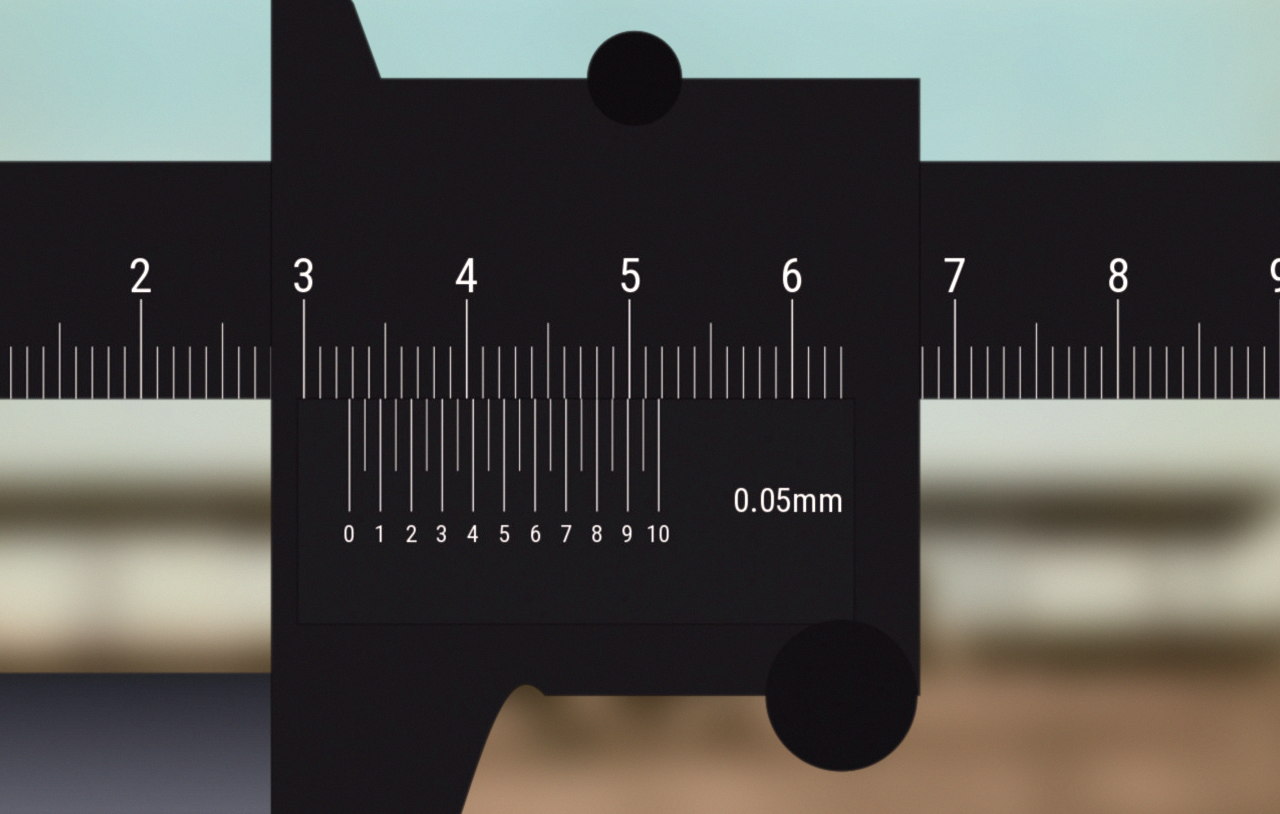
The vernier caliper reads 32.8 mm
